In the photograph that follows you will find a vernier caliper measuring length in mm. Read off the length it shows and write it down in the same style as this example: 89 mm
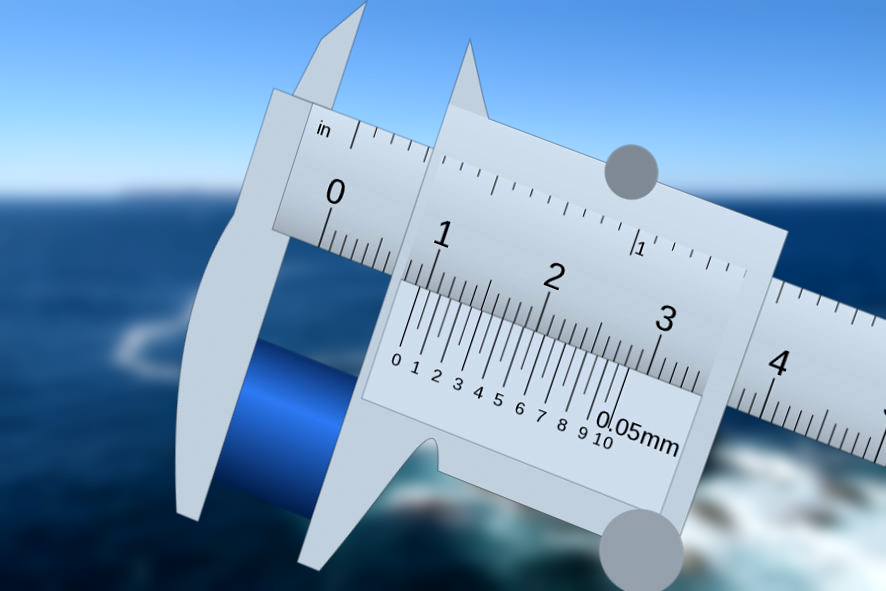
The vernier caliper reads 9.4 mm
